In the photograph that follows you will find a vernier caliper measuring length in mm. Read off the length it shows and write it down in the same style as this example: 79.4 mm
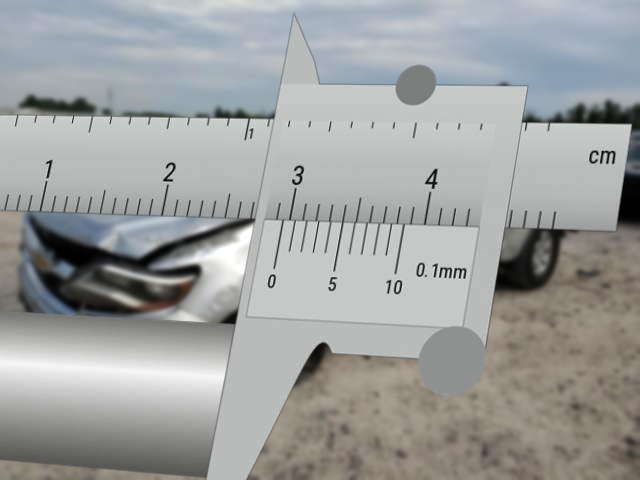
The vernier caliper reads 29.5 mm
